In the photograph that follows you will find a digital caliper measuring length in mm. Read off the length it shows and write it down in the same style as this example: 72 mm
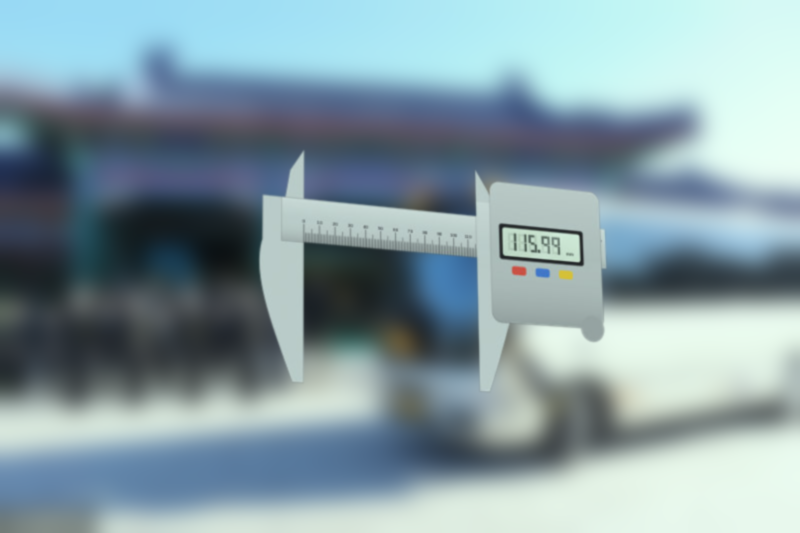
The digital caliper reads 115.99 mm
